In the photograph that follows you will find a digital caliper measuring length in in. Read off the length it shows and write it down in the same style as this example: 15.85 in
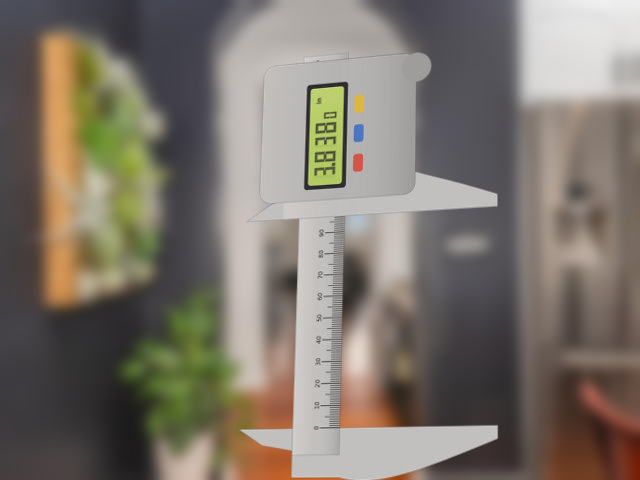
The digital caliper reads 3.8380 in
